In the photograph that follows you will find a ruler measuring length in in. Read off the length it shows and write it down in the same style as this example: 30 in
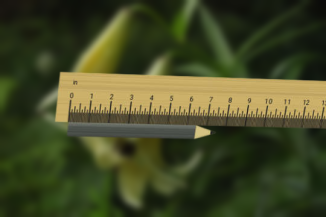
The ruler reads 7.5 in
